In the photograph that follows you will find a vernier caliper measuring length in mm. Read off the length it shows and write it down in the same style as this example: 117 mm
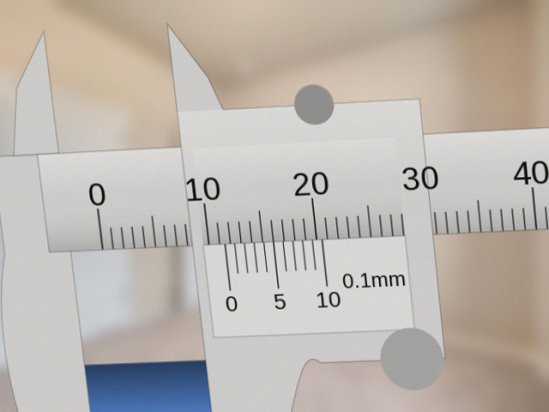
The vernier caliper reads 11.5 mm
